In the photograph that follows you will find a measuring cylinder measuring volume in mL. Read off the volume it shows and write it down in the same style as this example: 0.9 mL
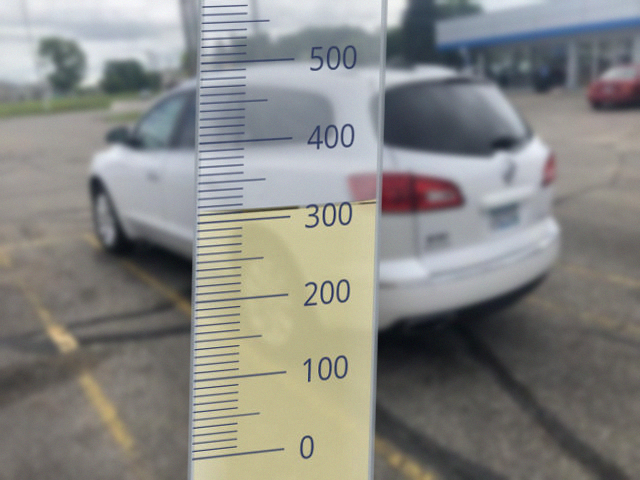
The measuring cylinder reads 310 mL
